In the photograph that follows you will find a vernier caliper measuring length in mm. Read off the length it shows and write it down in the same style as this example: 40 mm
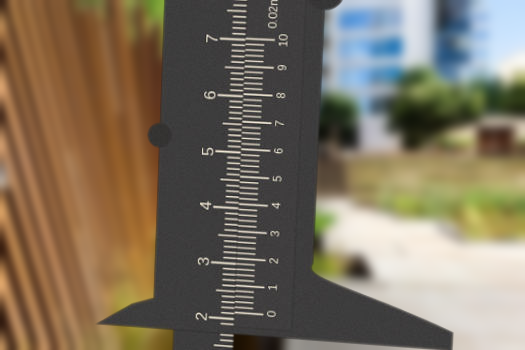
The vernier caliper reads 21.2 mm
